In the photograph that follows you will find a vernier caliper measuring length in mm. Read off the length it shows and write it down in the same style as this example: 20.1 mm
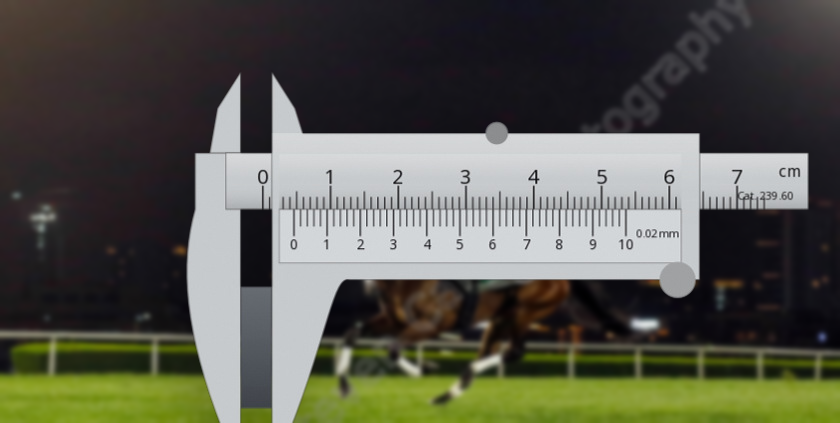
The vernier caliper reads 4.6 mm
